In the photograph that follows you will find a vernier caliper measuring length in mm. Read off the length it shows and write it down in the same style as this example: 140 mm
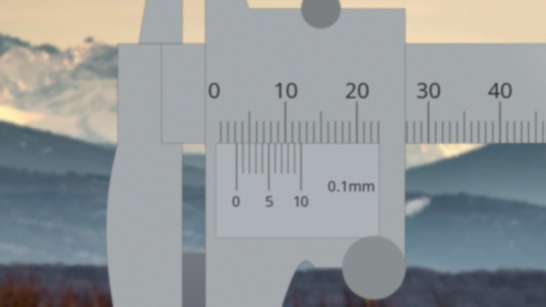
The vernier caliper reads 3.2 mm
